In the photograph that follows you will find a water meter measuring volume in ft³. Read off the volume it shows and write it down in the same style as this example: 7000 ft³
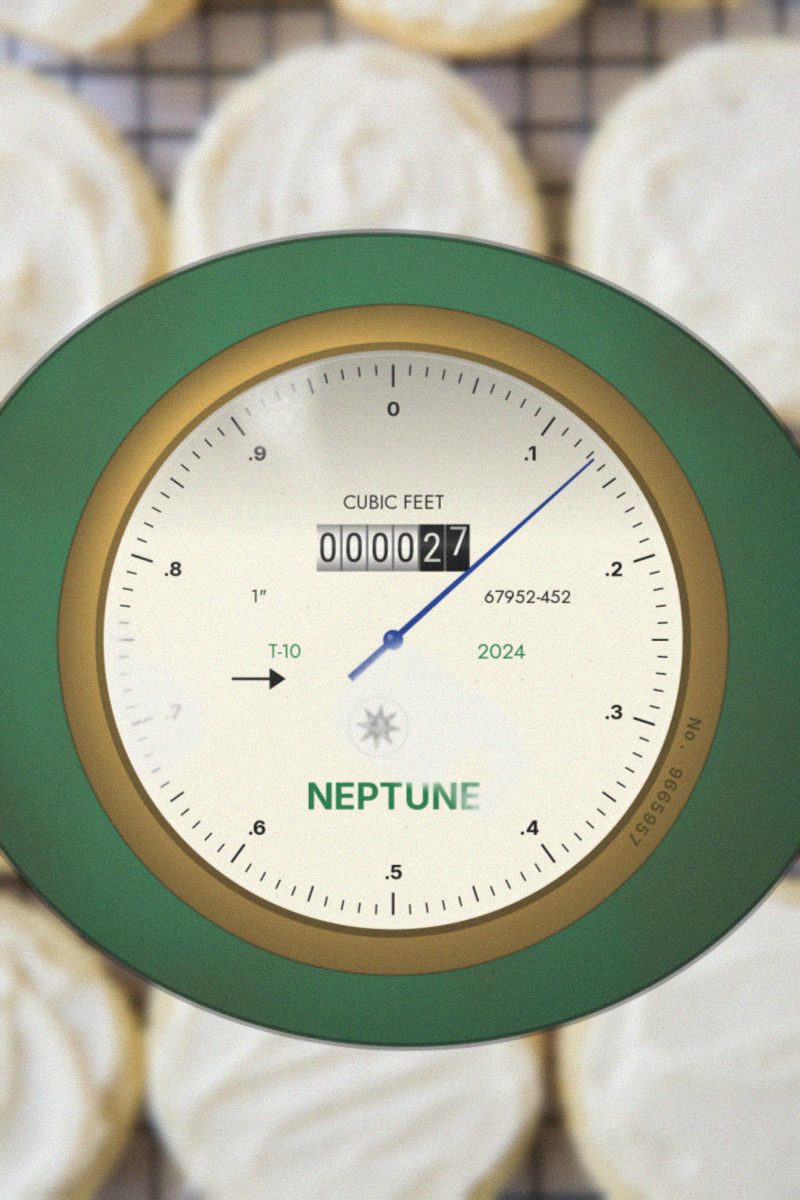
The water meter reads 27.13 ft³
